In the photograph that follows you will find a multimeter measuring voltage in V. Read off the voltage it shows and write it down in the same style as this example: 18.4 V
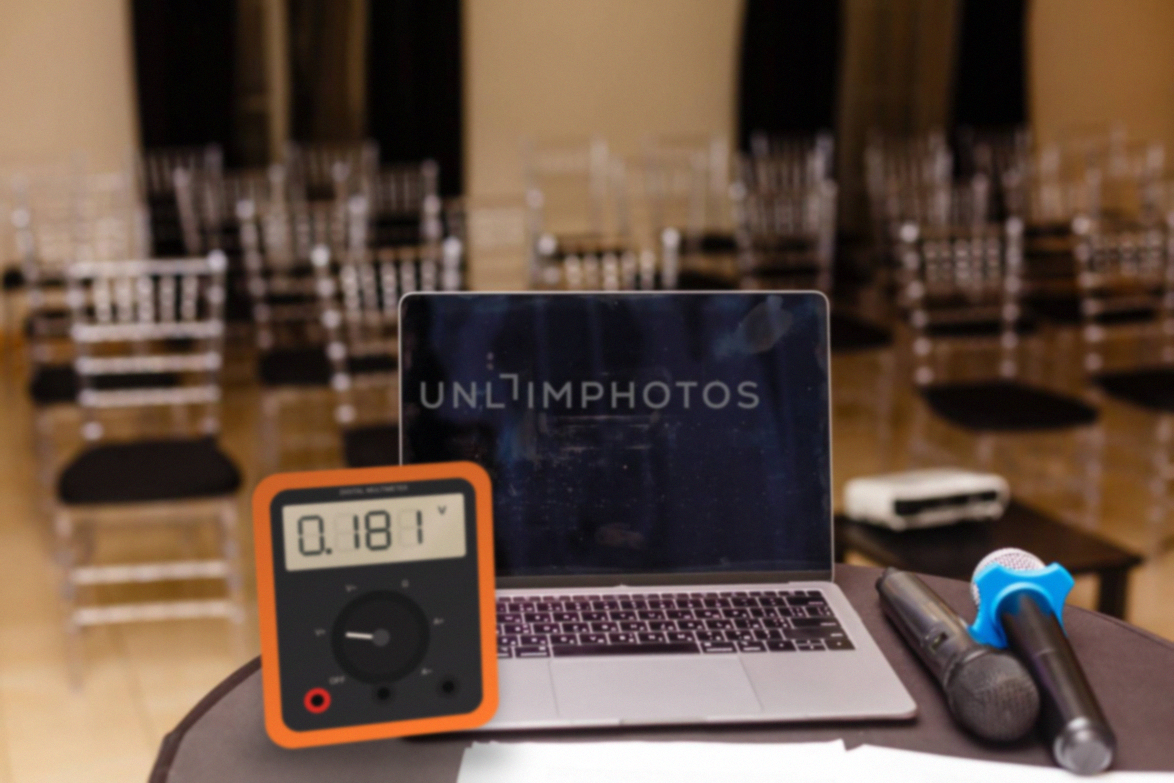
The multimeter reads 0.181 V
